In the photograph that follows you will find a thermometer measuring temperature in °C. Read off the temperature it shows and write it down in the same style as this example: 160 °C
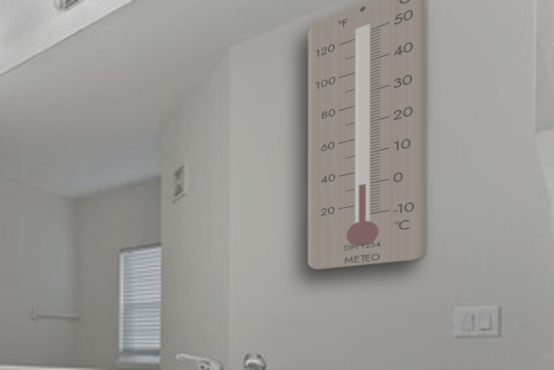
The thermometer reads 0 °C
